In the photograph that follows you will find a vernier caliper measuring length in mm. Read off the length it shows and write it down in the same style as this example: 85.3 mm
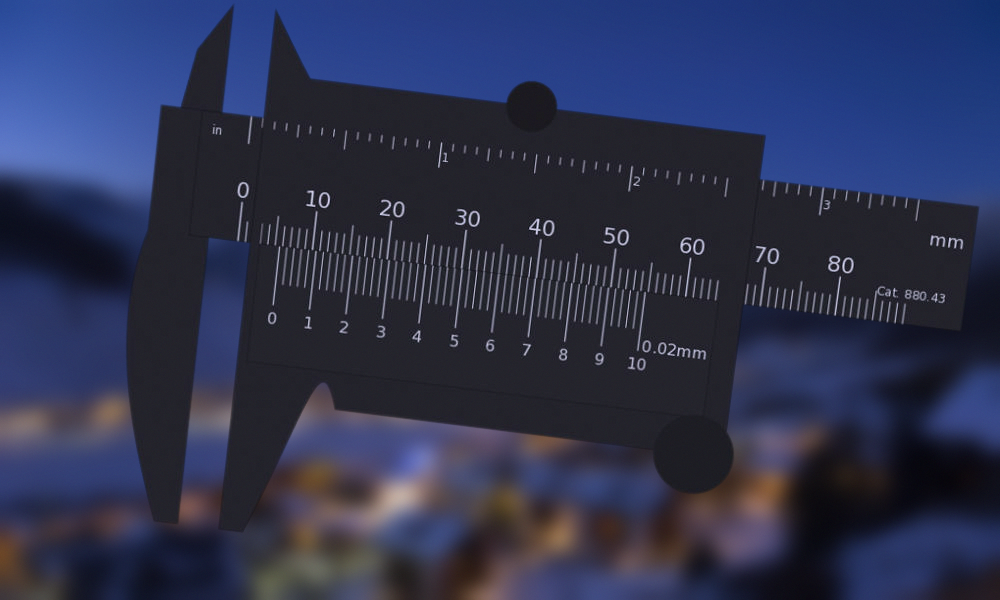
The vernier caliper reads 5.6 mm
